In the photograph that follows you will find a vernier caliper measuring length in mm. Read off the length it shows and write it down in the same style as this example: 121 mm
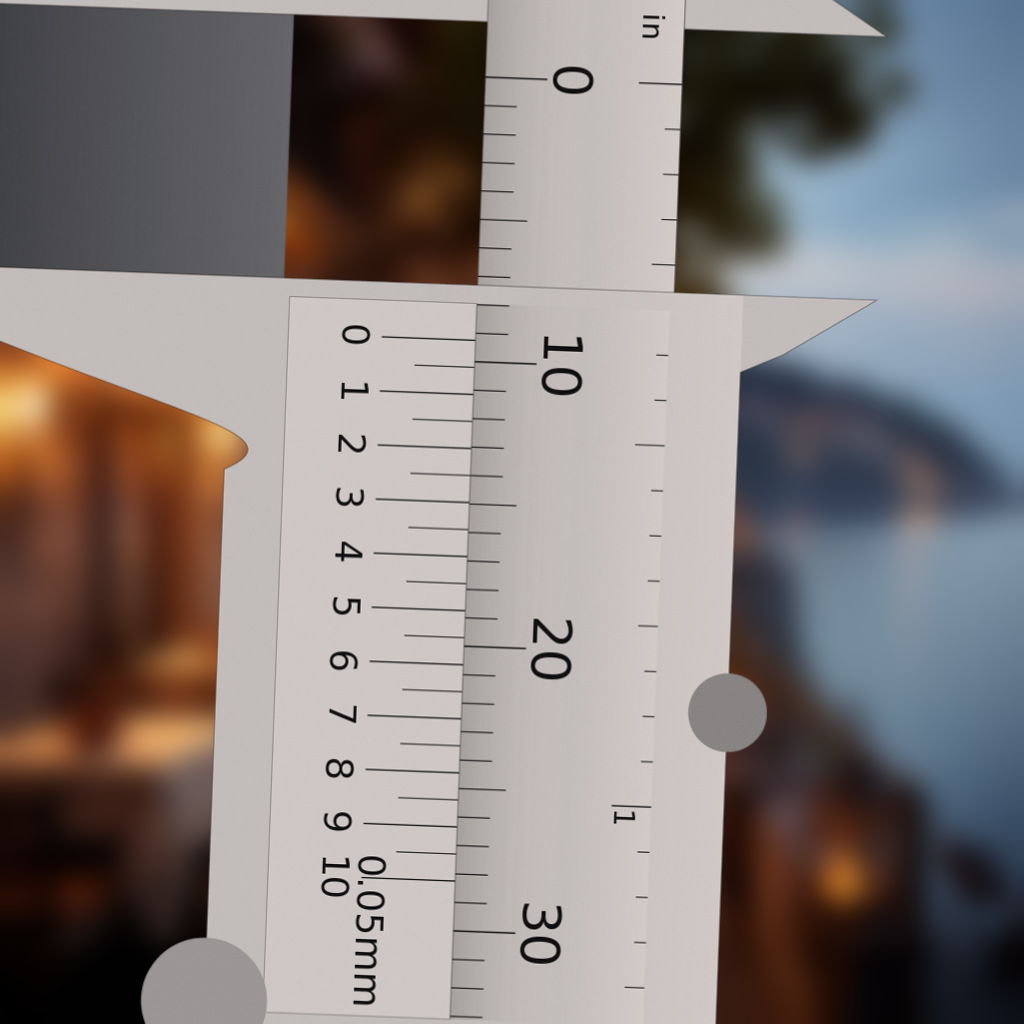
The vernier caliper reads 9.25 mm
